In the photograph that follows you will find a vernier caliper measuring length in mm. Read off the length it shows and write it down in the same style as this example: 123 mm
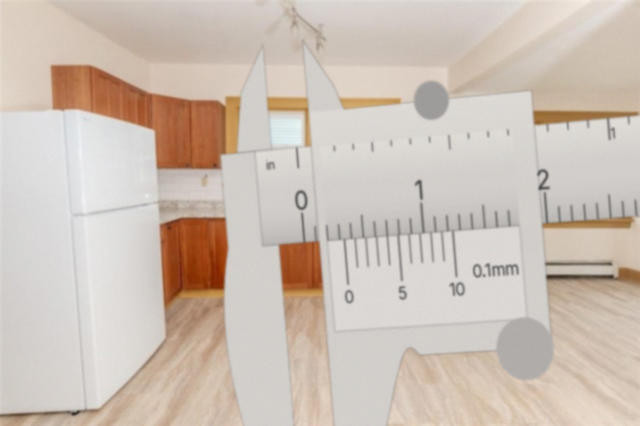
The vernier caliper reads 3.4 mm
